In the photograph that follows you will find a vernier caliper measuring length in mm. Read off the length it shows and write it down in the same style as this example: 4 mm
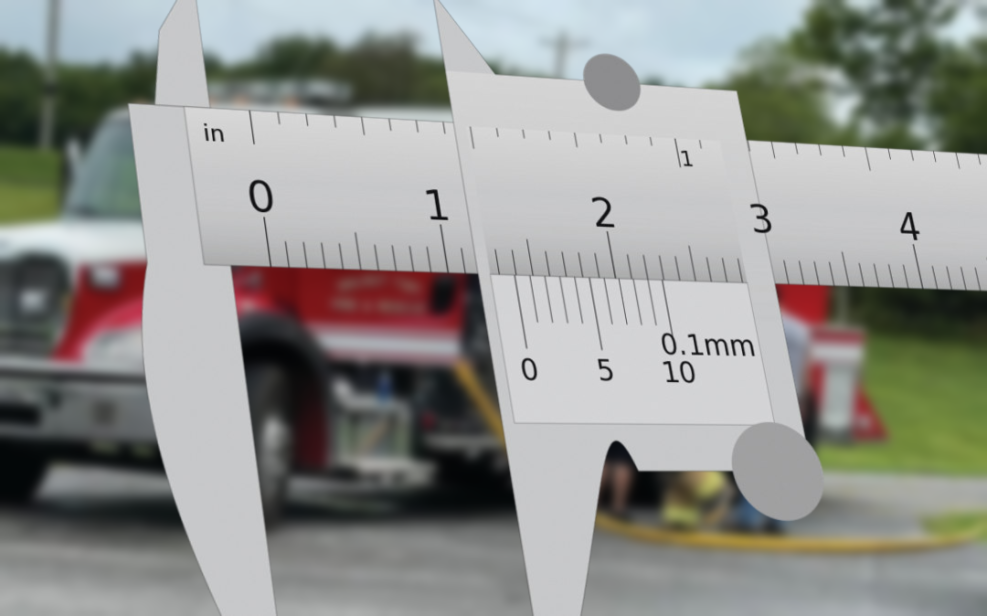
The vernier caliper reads 13.9 mm
